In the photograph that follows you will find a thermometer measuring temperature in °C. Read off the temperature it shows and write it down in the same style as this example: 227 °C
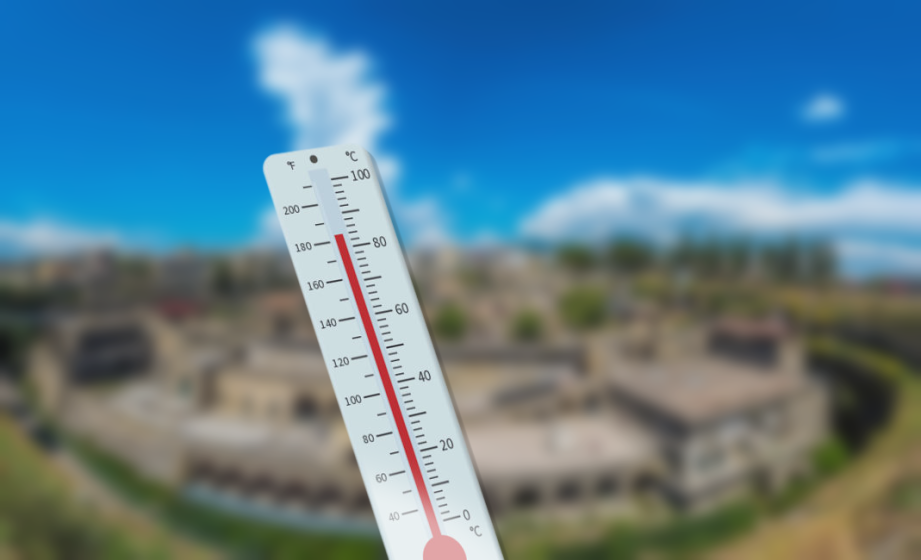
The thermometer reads 84 °C
